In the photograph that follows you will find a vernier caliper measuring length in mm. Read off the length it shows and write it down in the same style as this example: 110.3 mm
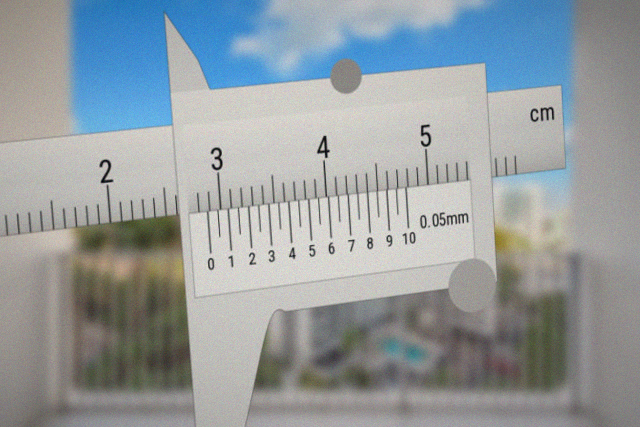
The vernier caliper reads 28.8 mm
